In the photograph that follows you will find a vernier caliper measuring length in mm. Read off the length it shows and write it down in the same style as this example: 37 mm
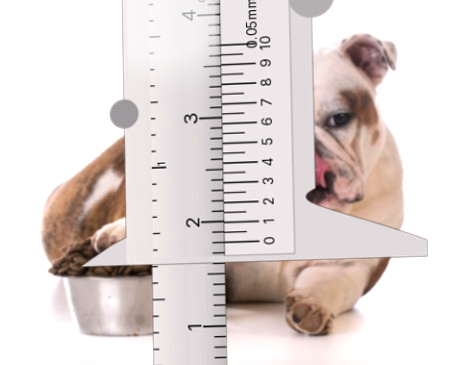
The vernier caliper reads 18.0 mm
